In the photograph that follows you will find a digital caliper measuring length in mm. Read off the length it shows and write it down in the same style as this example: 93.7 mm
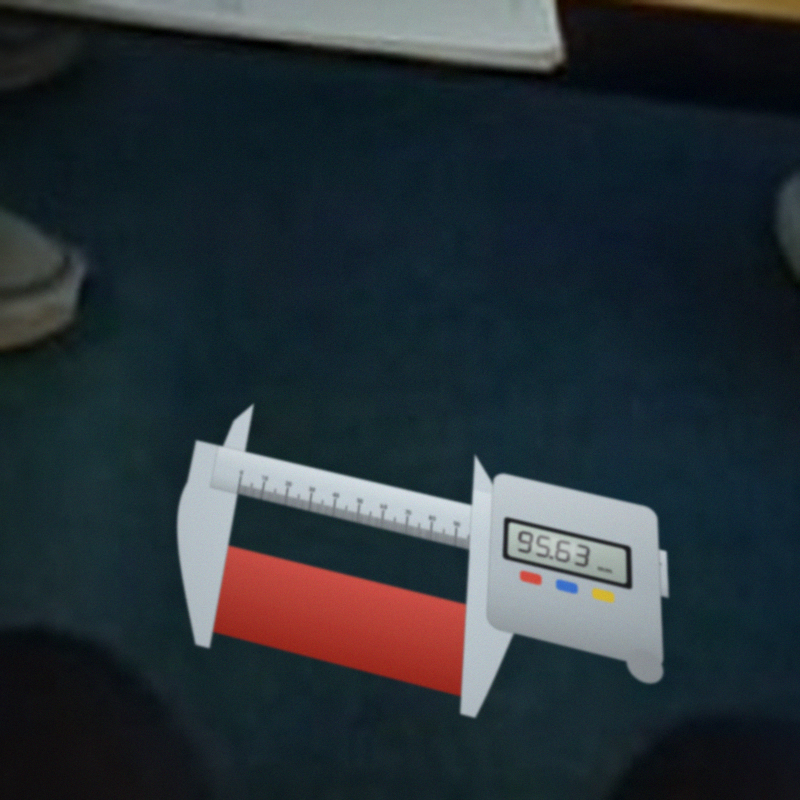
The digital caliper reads 95.63 mm
